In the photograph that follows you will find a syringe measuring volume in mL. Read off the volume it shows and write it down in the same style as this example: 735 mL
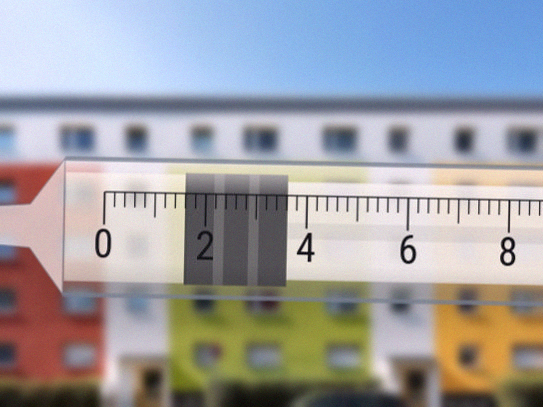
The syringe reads 1.6 mL
